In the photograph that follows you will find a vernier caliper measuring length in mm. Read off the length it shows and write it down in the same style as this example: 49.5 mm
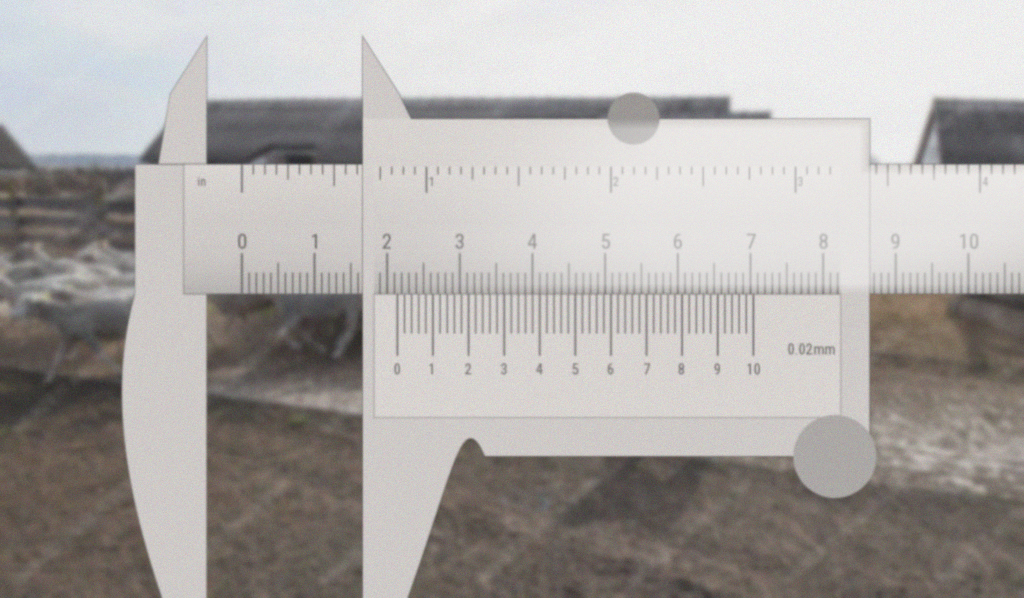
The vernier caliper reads 21.4 mm
